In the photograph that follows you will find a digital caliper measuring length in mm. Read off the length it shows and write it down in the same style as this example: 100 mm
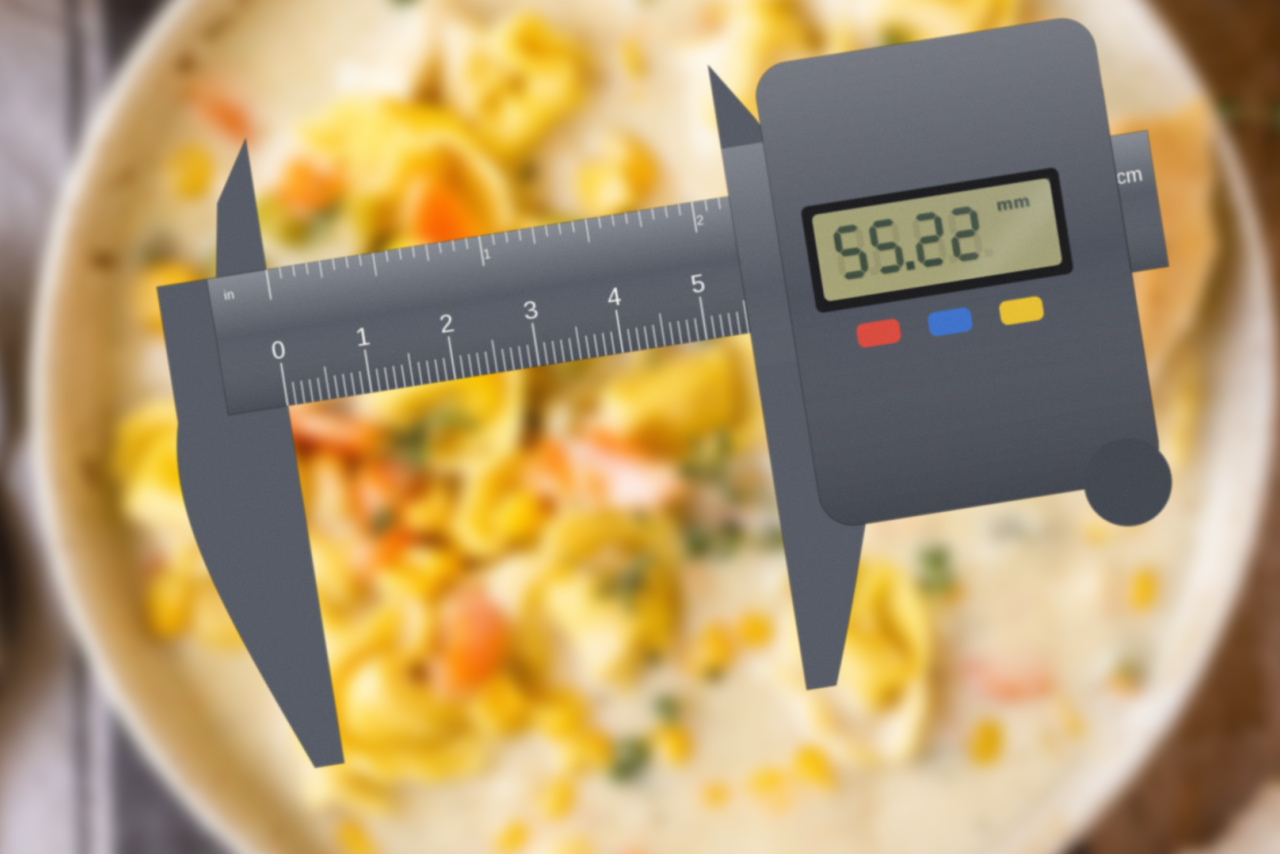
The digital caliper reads 55.22 mm
